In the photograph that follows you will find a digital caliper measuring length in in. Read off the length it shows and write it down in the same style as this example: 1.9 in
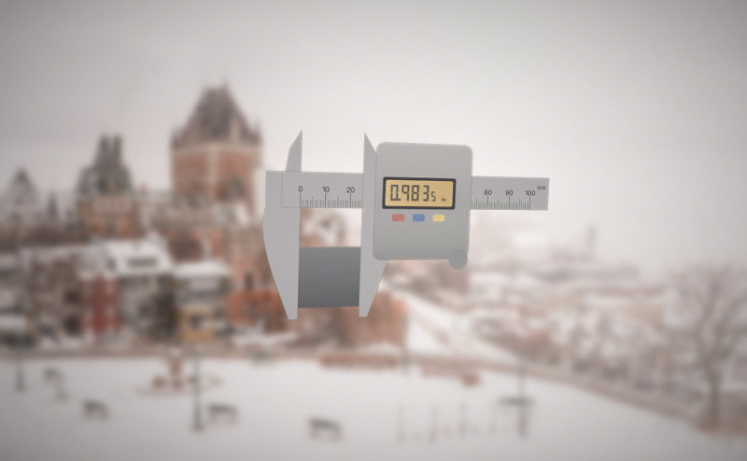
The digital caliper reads 0.9835 in
